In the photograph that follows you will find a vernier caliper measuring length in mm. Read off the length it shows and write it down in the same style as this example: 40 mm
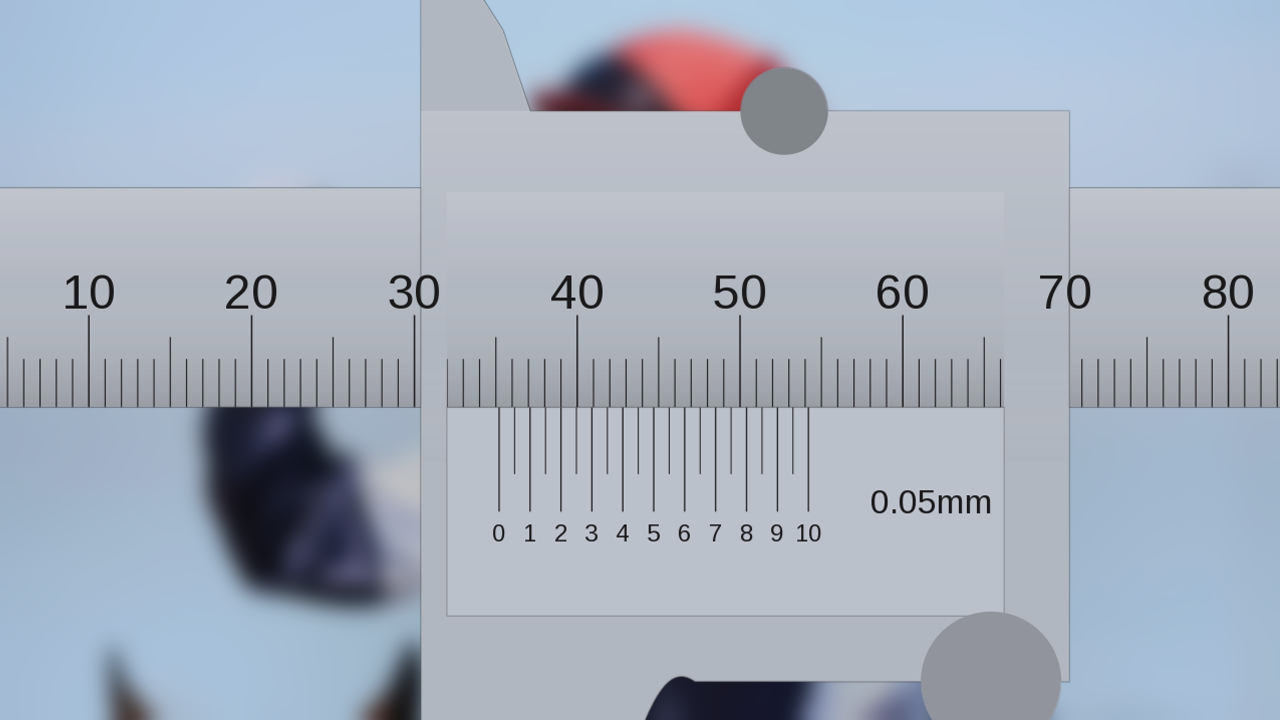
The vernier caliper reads 35.2 mm
